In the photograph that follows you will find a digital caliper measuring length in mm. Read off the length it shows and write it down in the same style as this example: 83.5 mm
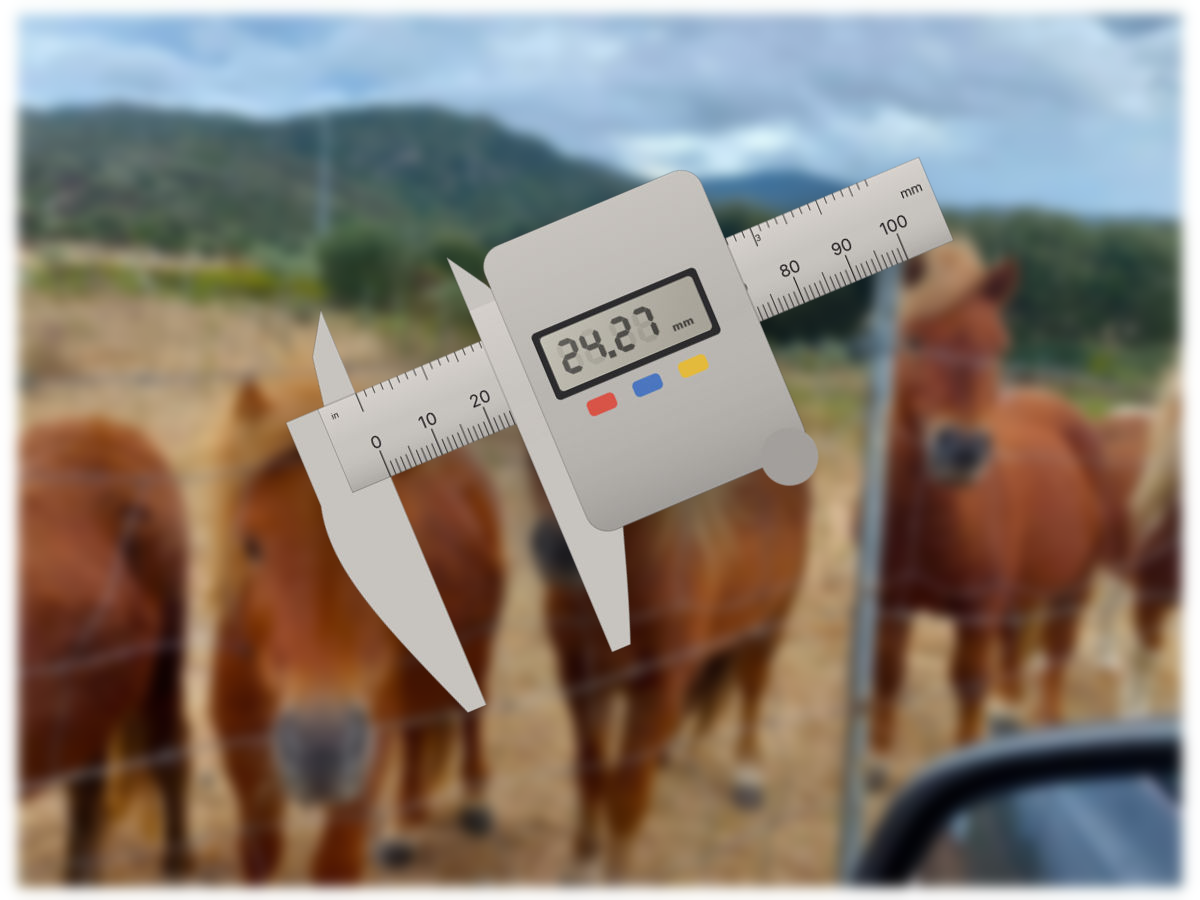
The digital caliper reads 24.27 mm
